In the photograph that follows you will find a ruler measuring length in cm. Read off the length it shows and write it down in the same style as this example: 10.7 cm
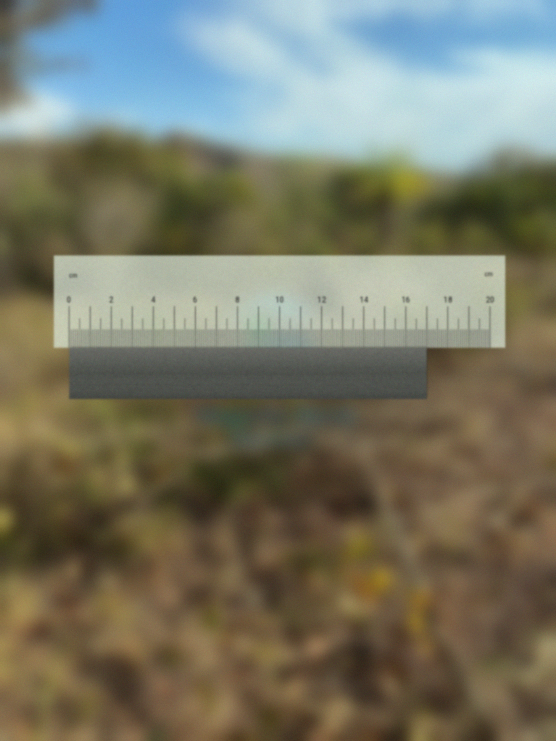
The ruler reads 17 cm
